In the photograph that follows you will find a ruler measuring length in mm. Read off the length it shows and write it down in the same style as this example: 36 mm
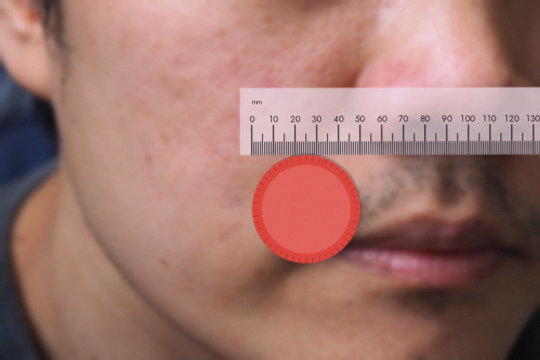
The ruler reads 50 mm
